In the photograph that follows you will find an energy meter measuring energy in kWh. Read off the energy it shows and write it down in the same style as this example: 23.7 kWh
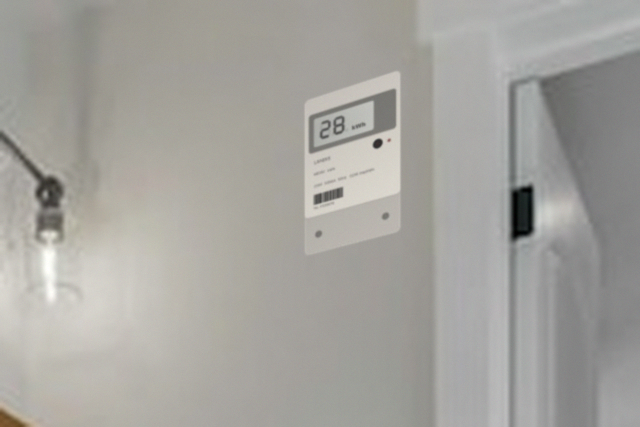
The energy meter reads 28 kWh
